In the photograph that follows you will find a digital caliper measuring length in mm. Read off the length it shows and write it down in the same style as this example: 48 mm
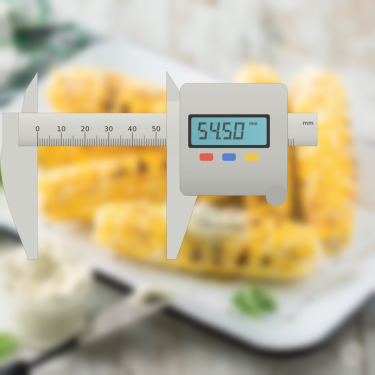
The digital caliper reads 54.50 mm
